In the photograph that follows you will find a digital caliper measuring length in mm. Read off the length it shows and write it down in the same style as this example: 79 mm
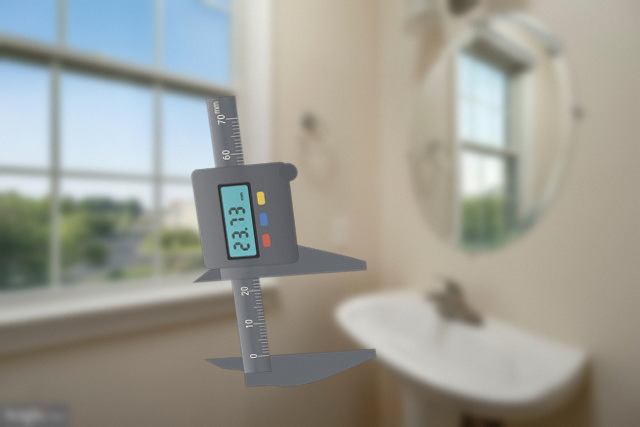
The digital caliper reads 23.73 mm
